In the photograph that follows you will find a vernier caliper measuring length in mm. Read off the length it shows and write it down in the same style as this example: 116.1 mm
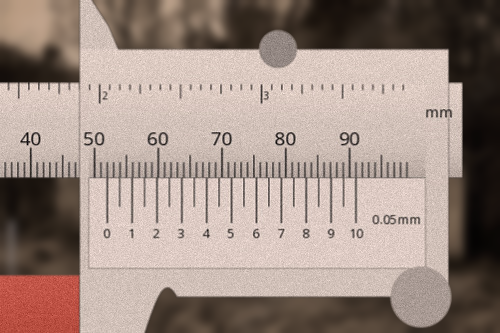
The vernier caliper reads 52.0 mm
